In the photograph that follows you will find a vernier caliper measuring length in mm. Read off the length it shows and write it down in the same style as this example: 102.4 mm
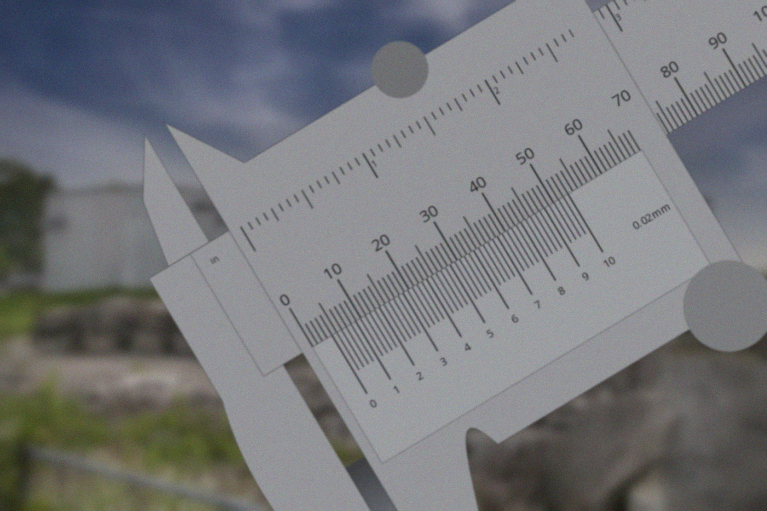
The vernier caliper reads 4.0 mm
